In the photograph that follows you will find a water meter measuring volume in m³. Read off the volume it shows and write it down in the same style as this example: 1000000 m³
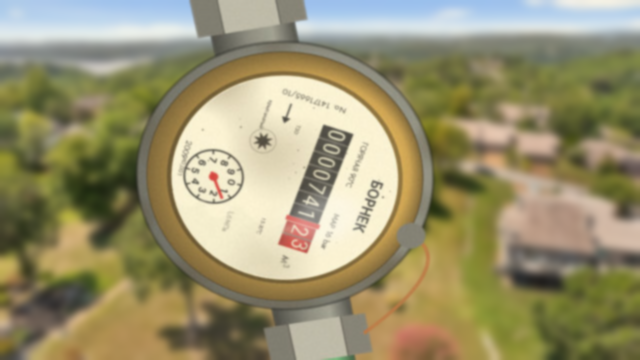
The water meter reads 741.231 m³
